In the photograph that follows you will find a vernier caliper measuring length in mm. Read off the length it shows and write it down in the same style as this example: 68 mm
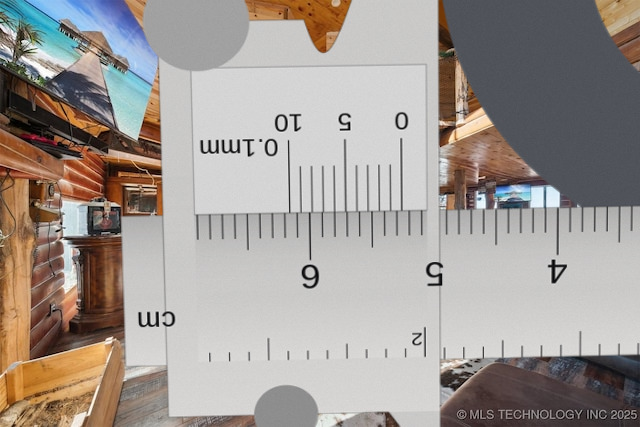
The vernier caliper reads 52.6 mm
